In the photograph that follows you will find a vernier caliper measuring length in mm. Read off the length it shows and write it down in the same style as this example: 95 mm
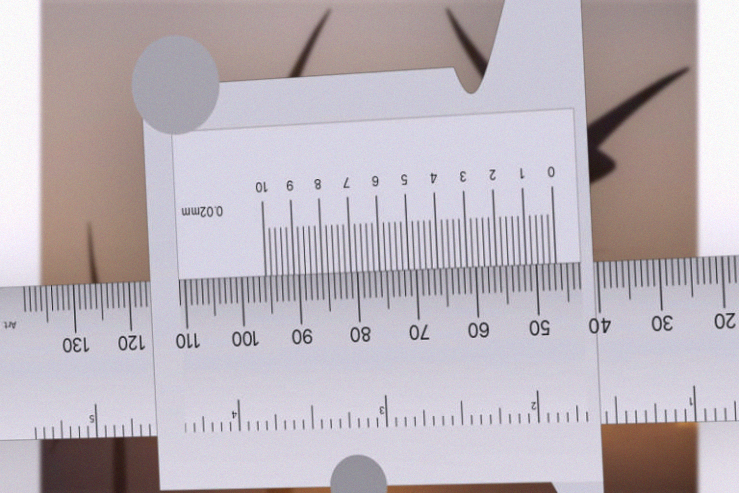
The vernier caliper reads 46.8 mm
